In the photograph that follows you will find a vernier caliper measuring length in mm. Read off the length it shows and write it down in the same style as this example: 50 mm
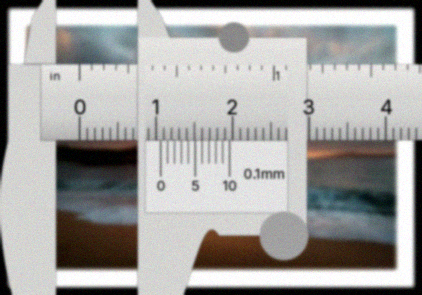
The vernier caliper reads 10.6 mm
